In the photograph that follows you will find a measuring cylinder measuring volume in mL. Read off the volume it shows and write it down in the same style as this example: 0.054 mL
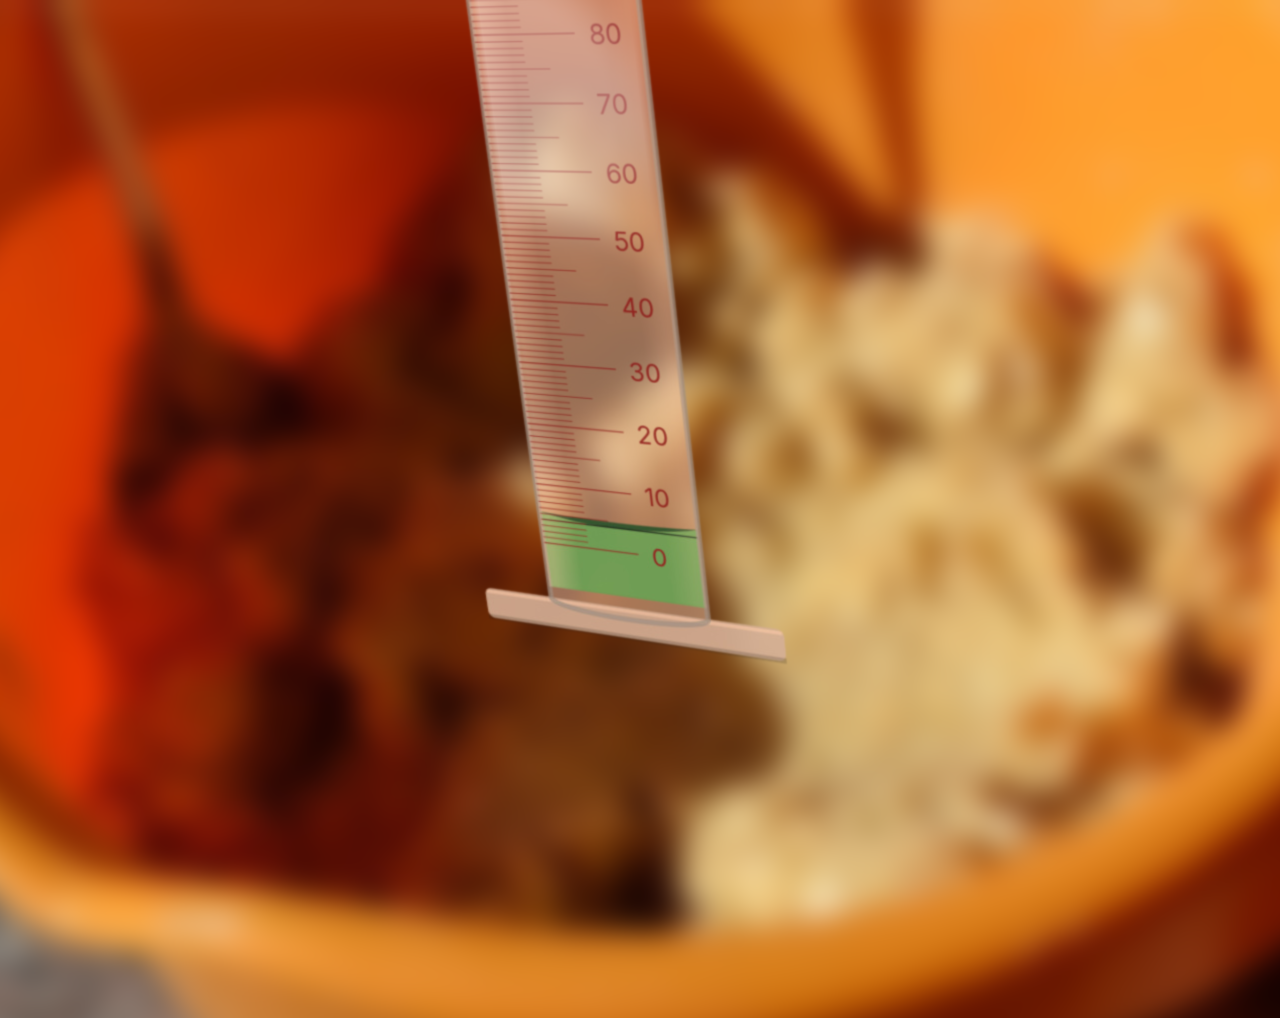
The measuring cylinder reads 4 mL
